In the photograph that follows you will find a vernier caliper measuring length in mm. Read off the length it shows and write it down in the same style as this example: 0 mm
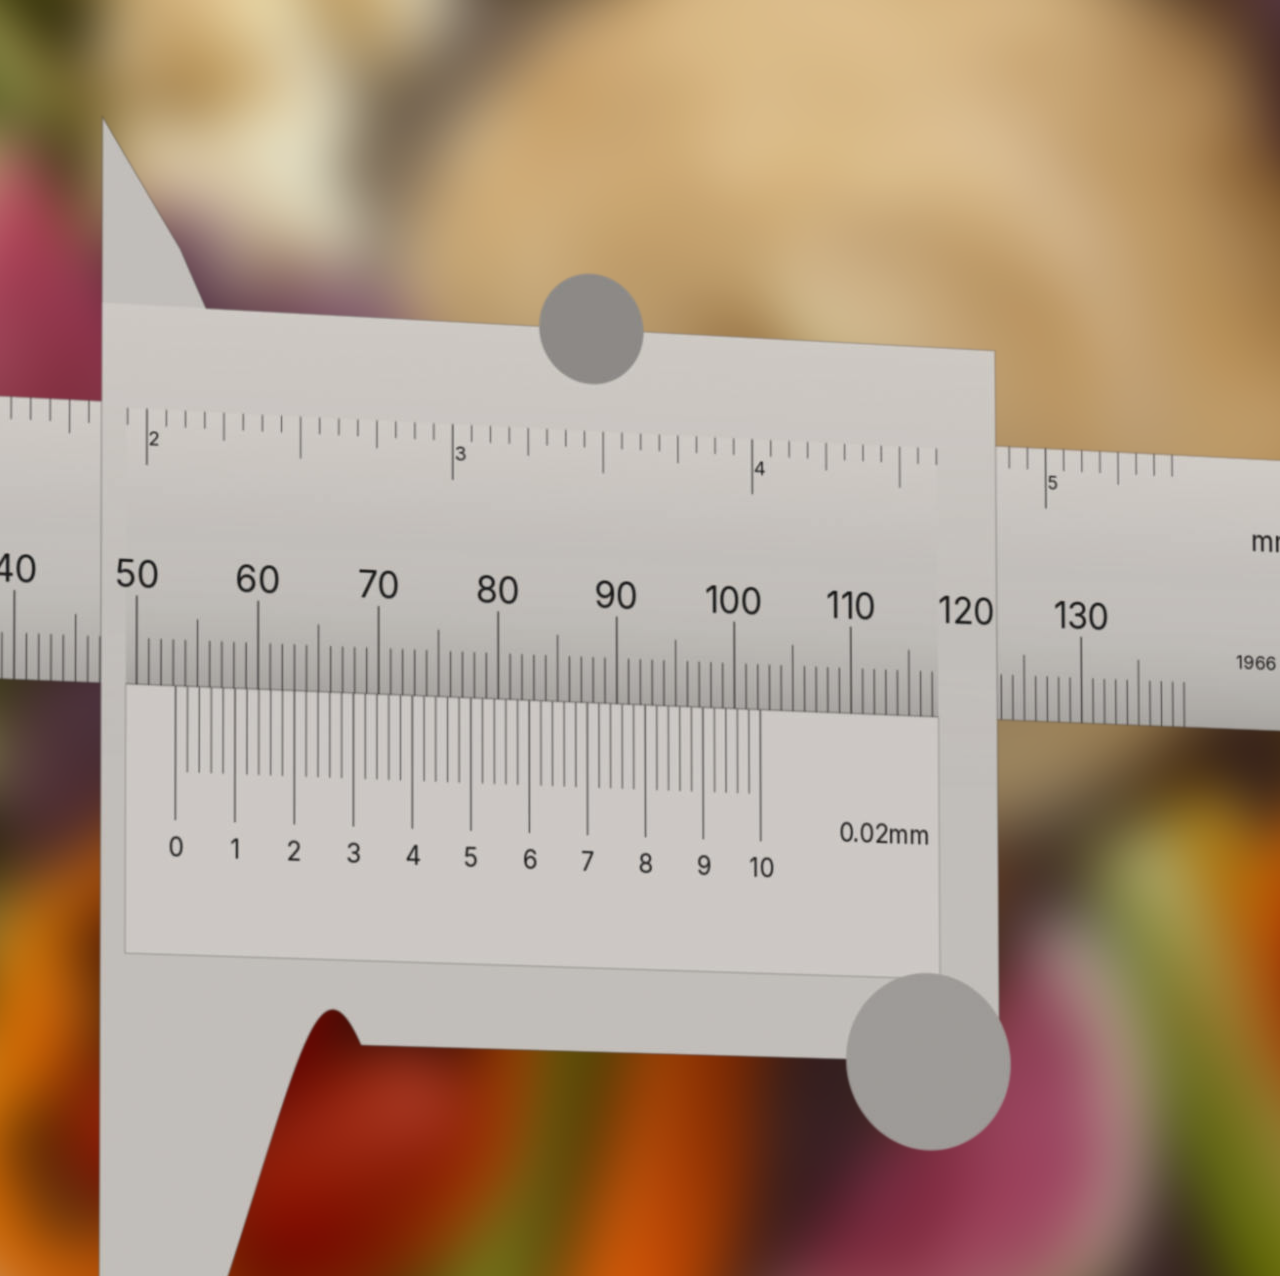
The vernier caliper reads 53.2 mm
